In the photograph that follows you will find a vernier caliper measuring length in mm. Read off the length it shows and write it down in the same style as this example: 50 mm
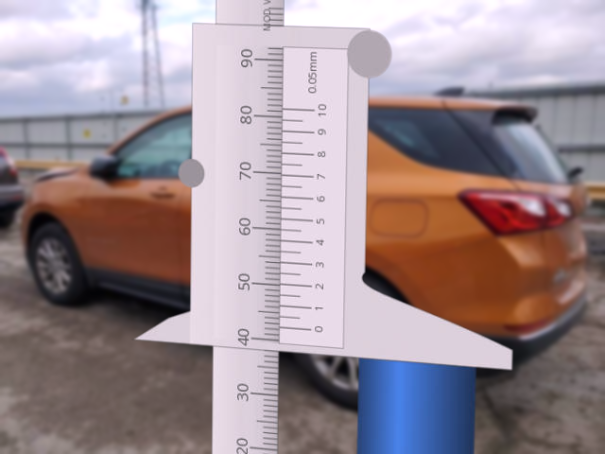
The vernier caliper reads 42.4 mm
